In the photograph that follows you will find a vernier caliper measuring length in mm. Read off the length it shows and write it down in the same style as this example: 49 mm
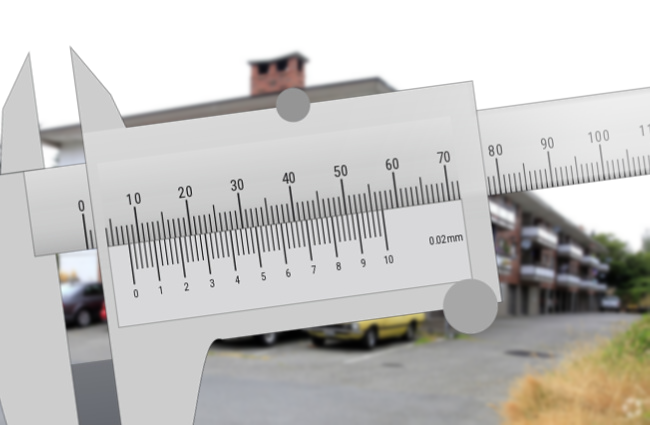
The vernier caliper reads 8.0 mm
